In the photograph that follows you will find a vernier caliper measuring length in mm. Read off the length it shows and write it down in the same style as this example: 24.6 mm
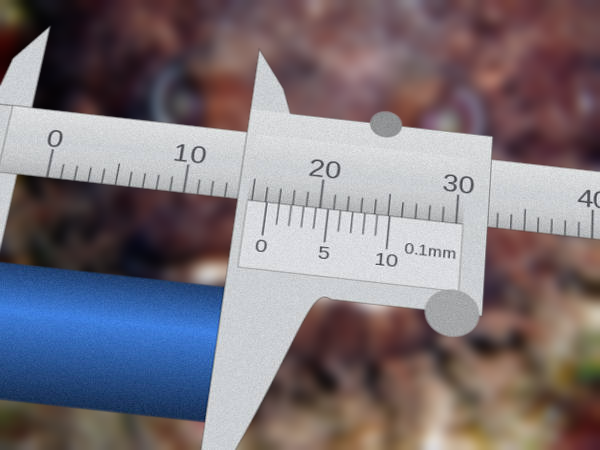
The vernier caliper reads 16.1 mm
